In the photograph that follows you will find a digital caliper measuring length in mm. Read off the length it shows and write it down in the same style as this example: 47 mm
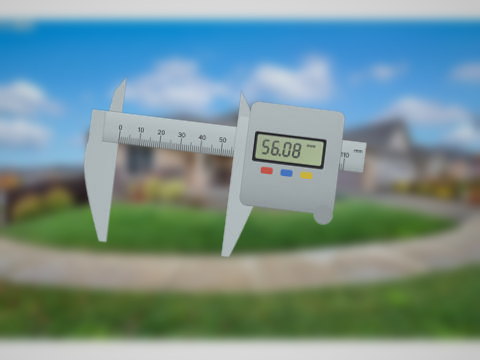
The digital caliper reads 56.08 mm
